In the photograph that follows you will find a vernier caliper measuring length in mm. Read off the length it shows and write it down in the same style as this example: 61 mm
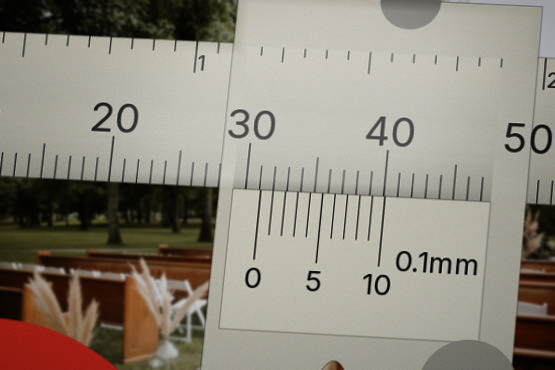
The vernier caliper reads 31.1 mm
